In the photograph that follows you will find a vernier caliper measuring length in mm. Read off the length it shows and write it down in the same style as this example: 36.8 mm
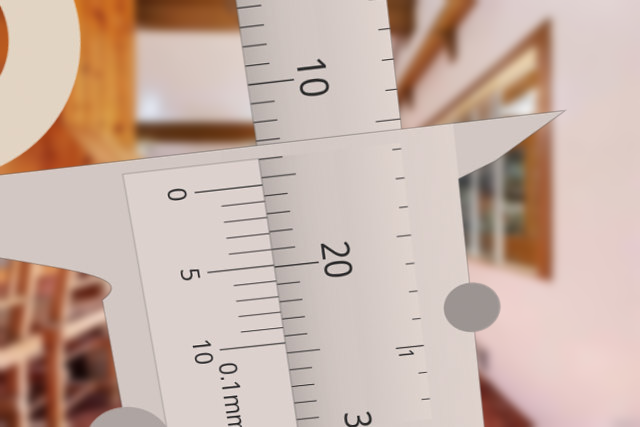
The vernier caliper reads 15.4 mm
